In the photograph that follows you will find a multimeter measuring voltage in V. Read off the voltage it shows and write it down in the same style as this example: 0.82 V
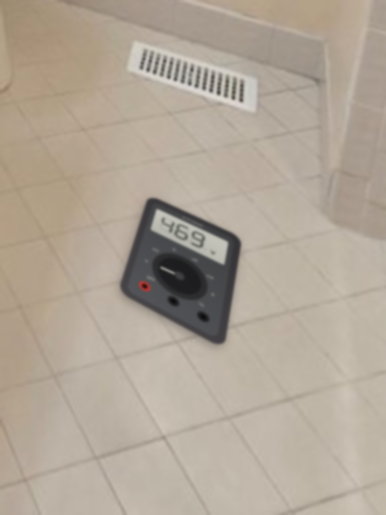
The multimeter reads 469 V
